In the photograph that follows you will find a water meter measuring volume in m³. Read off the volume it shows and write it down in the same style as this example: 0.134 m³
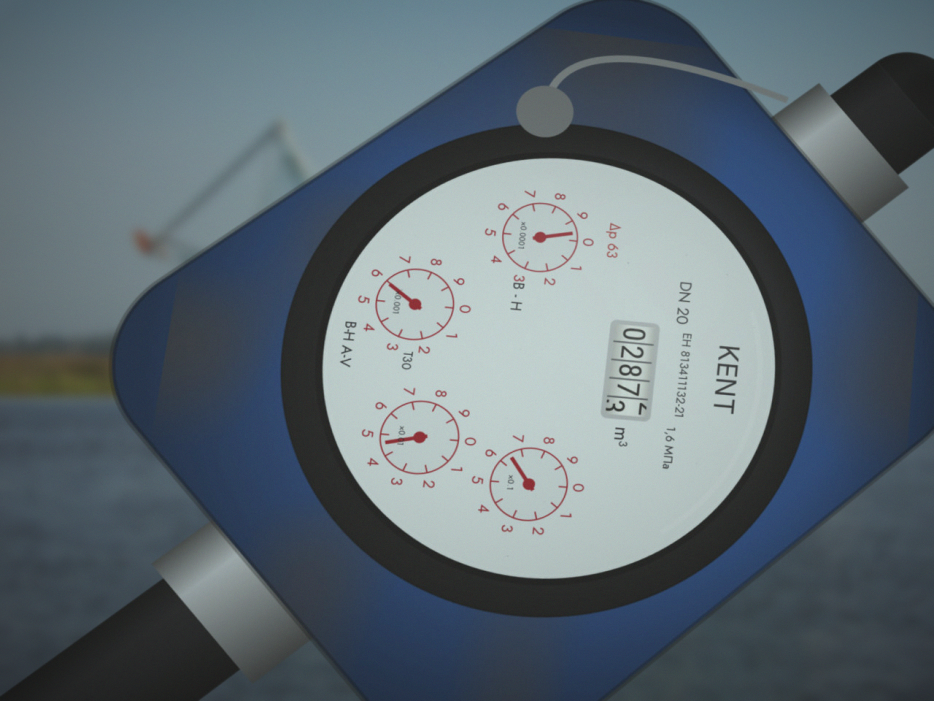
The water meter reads 2872.6459 m³
